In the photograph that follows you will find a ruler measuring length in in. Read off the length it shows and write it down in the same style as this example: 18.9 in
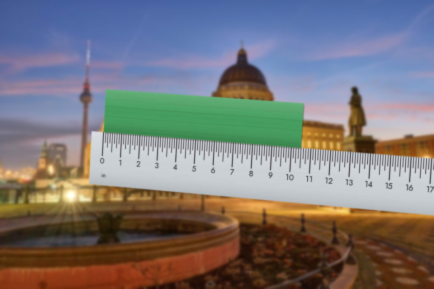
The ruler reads 10.5 in
